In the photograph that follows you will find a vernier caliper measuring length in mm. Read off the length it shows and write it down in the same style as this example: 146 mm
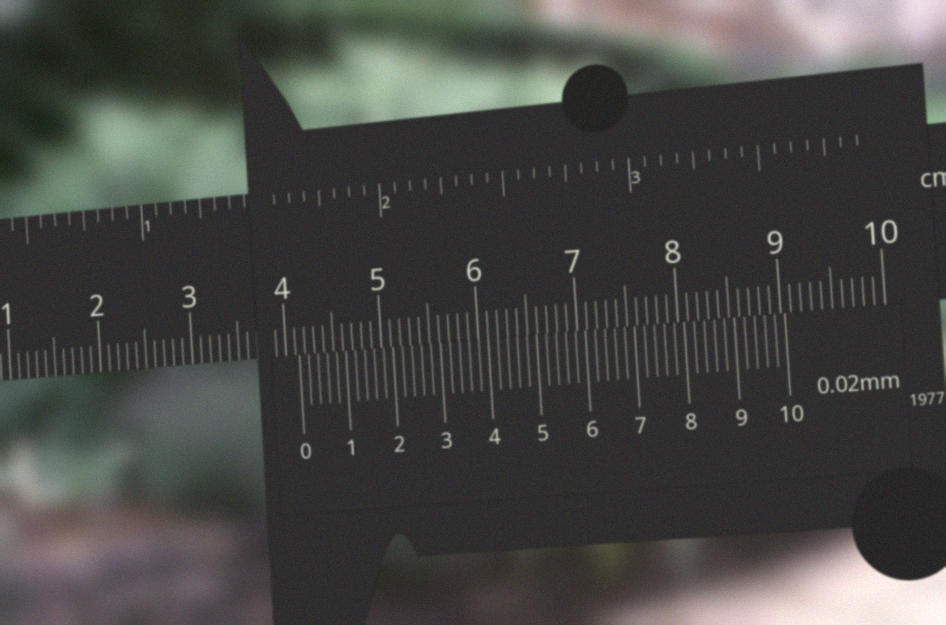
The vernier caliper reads 41.4 mm
